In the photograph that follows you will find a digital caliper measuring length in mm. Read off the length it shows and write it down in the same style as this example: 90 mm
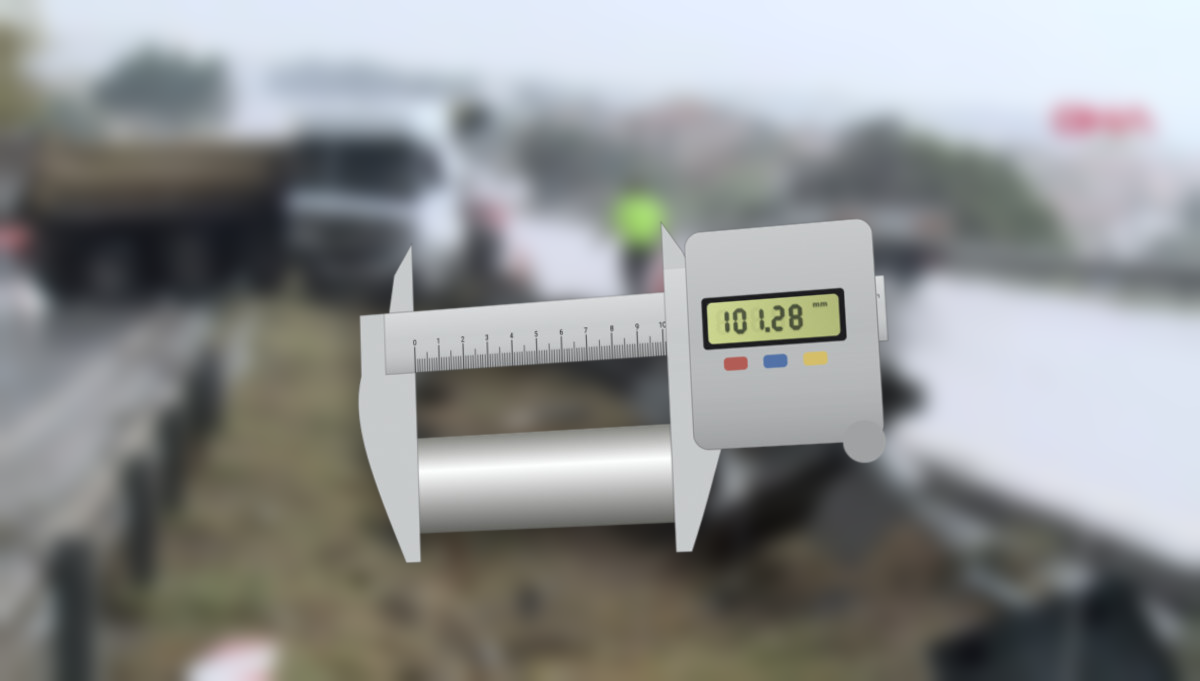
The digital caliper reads 101.28 mm
